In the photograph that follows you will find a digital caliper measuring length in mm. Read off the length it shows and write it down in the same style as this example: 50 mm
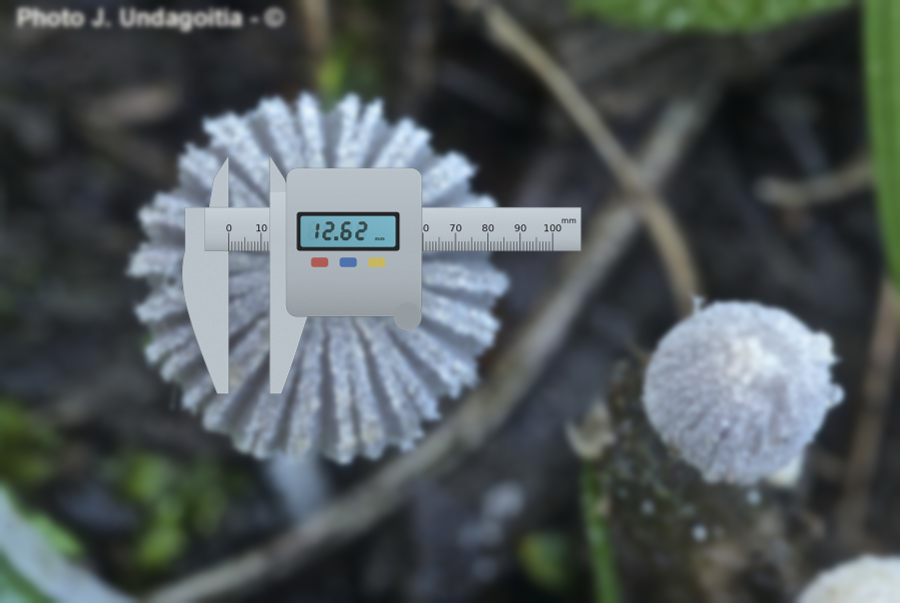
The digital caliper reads 12.62 mm
